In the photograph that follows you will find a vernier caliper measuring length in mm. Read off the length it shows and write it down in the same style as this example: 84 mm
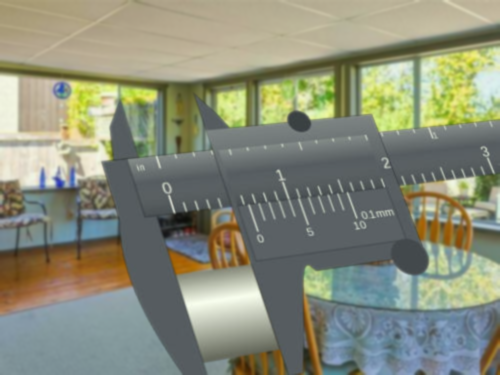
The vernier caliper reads 6.4 mm
